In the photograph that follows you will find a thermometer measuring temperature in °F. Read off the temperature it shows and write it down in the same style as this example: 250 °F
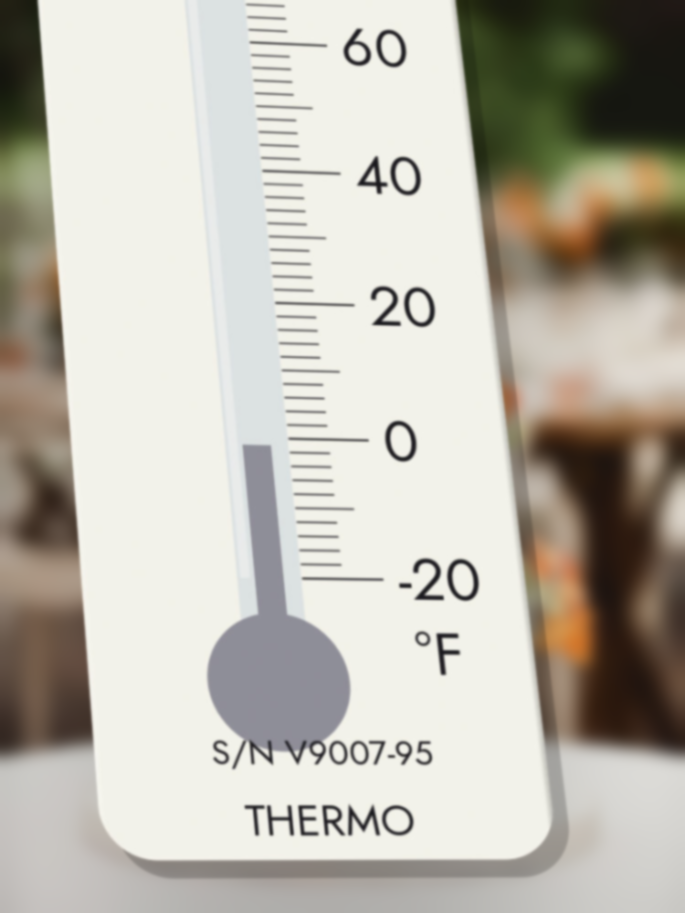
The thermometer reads -1 °F
